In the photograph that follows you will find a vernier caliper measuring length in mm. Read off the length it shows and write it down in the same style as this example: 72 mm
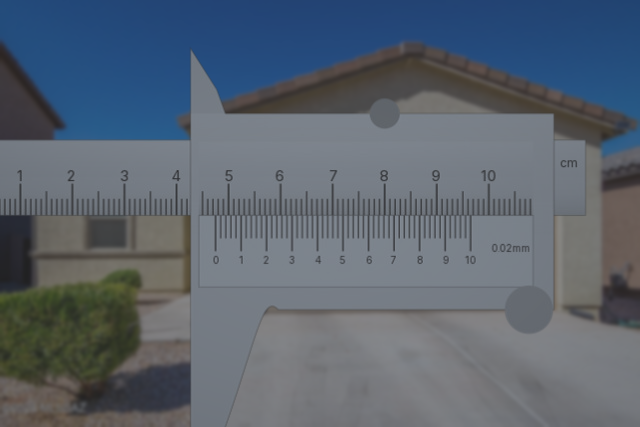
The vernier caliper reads 47.5 mm
